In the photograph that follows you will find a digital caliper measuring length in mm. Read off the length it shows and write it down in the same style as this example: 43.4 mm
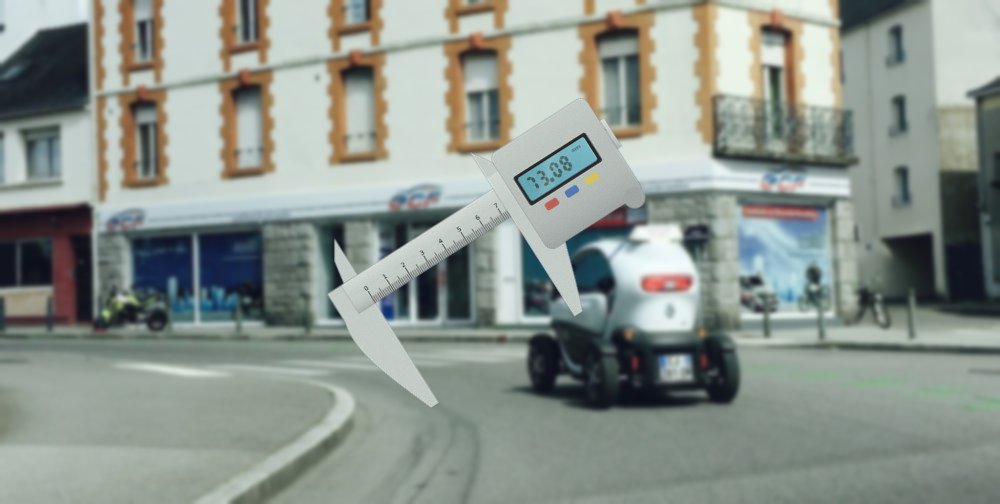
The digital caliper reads 73.08 mm
